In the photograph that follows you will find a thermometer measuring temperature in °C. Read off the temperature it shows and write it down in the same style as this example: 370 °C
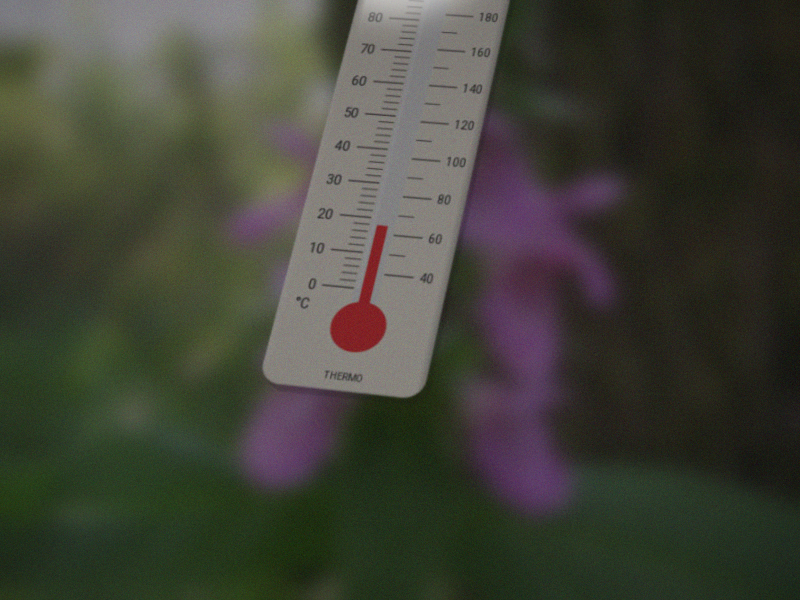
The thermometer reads 18 °C
